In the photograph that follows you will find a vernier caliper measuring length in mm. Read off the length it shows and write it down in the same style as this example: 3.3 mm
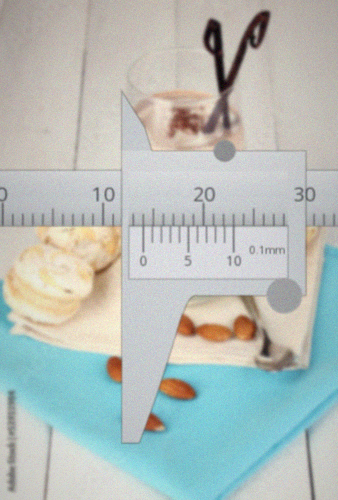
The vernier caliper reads 14.0 mm
